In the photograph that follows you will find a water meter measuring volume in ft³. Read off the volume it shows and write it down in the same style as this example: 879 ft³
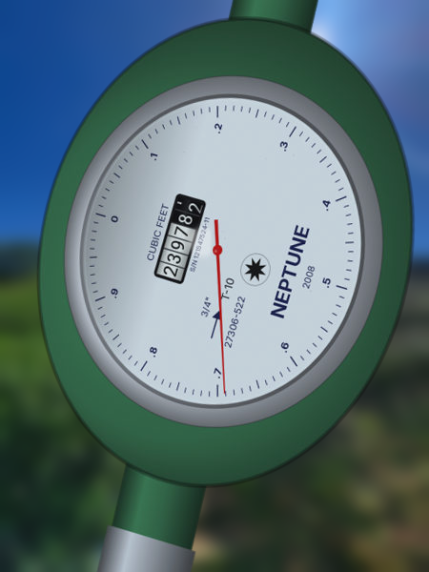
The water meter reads 239781.69 ft³
